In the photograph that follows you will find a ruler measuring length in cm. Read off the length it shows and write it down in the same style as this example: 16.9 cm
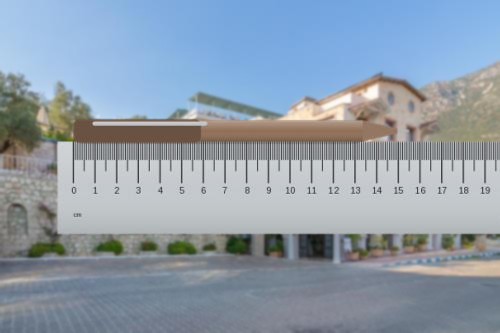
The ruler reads 15.5 cm
